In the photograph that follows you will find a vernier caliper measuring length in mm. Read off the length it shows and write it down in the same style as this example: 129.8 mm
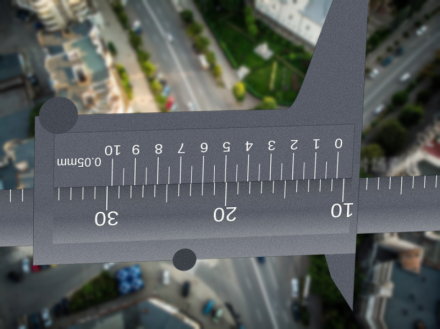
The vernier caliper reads 10.6 mm
